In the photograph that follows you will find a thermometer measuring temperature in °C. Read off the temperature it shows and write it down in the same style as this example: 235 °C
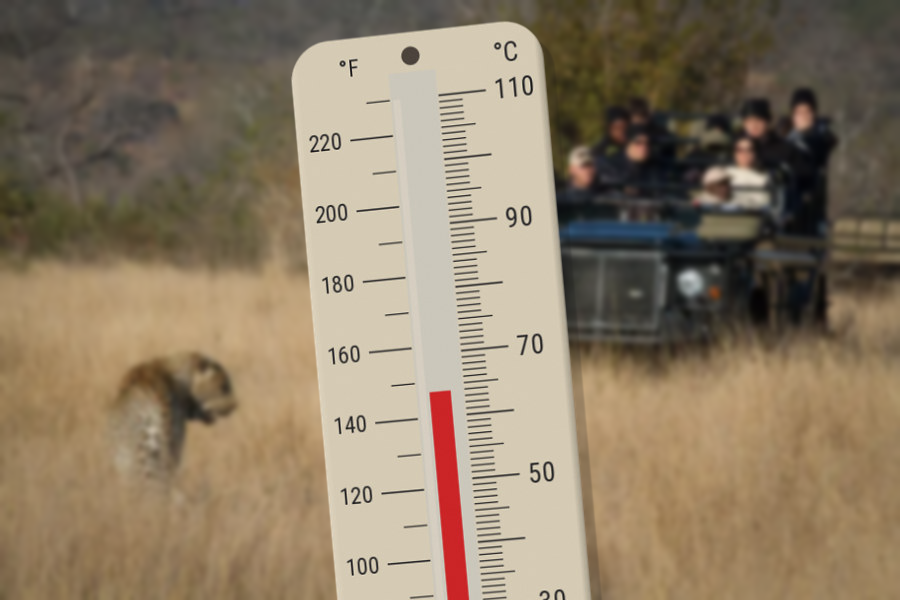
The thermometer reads 64 °C
